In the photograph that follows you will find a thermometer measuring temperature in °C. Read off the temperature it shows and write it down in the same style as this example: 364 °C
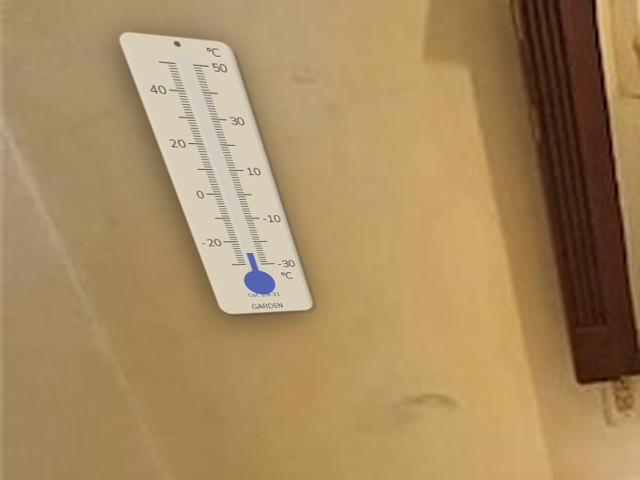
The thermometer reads -25 °C
